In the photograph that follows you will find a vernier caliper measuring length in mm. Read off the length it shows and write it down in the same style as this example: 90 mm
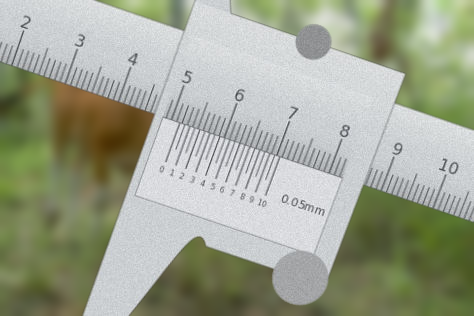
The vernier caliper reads 51.6 mm
